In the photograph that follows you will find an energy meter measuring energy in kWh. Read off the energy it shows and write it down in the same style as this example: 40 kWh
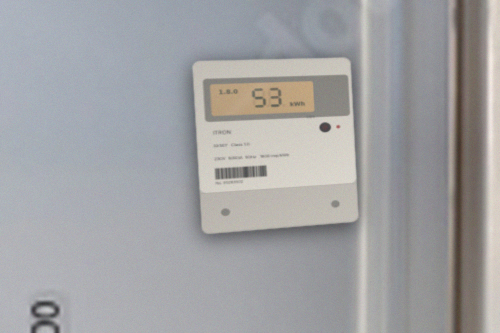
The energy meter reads 53 kWh
